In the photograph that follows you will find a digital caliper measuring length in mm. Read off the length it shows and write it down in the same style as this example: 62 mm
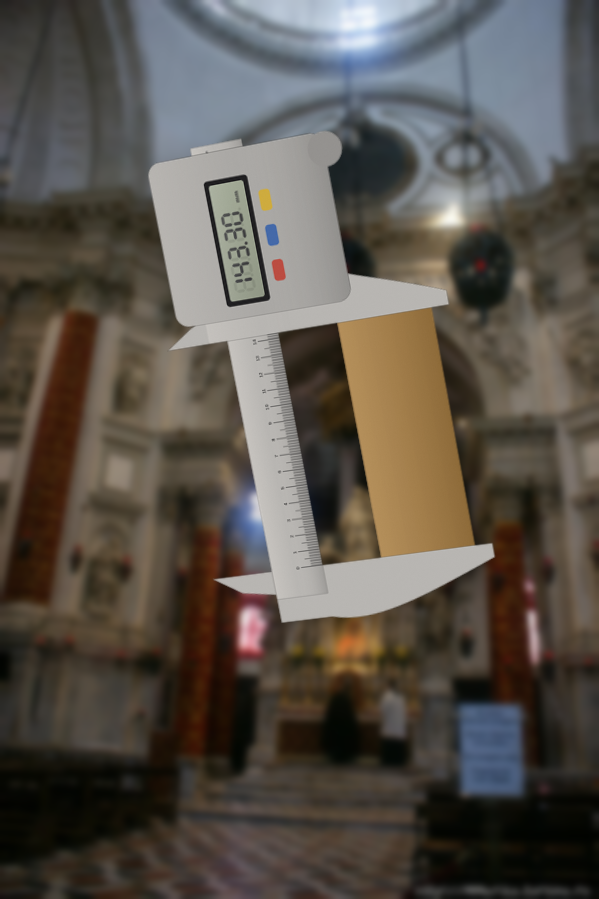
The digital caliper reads 143.30 mm
